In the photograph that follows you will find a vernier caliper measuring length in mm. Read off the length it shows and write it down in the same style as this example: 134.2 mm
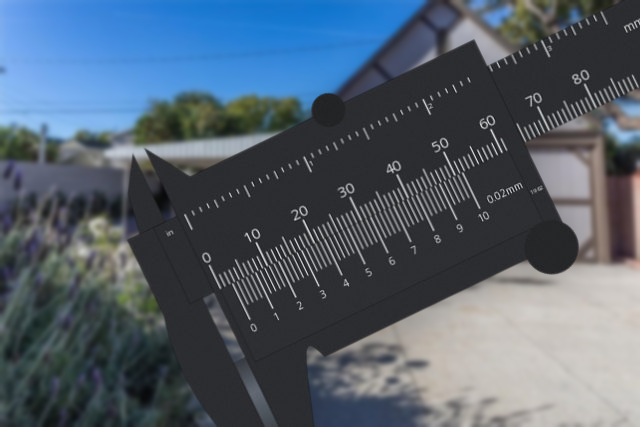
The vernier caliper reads 2.5 mm
